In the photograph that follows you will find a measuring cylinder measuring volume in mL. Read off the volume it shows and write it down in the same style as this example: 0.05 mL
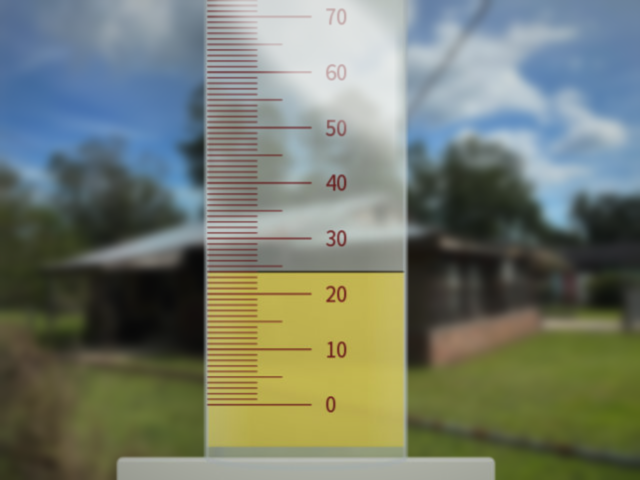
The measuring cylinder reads 24 mL
